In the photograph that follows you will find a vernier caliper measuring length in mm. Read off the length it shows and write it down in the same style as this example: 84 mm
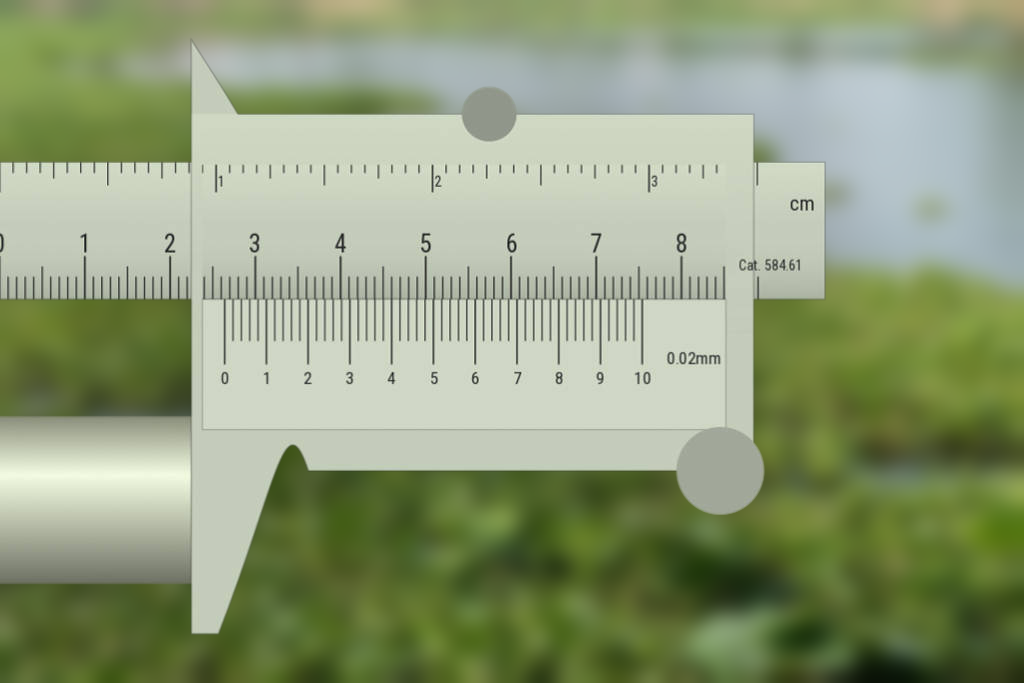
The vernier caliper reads 26.4 mm
